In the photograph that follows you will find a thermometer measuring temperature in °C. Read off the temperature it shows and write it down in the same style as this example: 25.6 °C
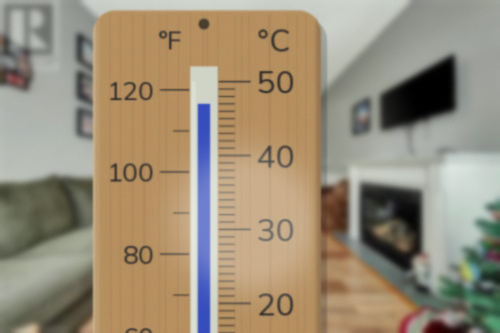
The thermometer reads 47 °C
